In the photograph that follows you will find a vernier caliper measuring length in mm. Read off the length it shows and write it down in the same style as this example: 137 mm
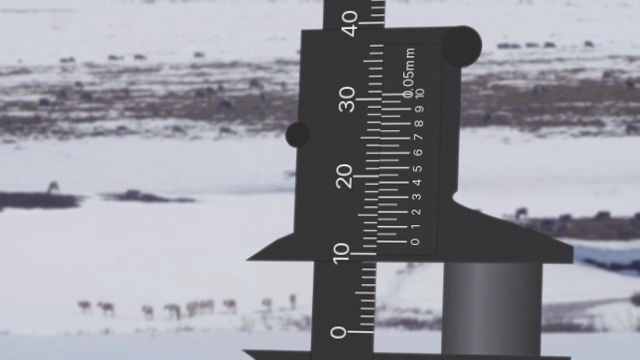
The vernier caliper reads 11.6 mm
